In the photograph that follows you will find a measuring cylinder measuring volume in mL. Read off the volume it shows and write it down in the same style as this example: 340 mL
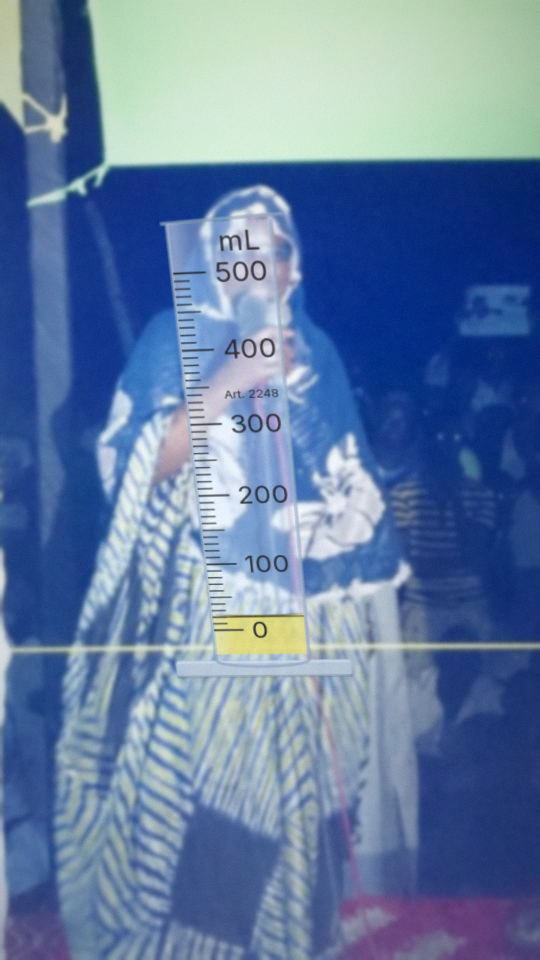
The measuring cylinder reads 20 mL
